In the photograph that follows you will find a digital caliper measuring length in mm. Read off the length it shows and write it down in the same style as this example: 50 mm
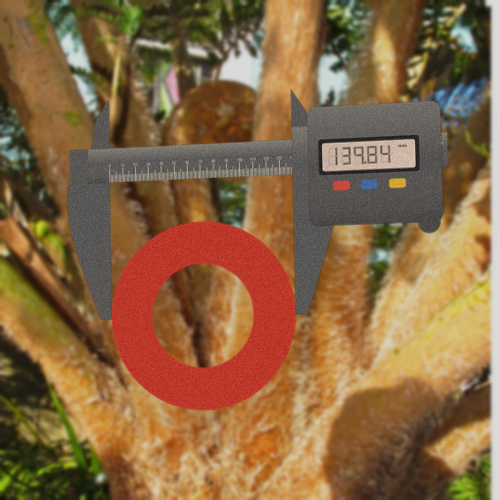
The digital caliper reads 139.84 mm
